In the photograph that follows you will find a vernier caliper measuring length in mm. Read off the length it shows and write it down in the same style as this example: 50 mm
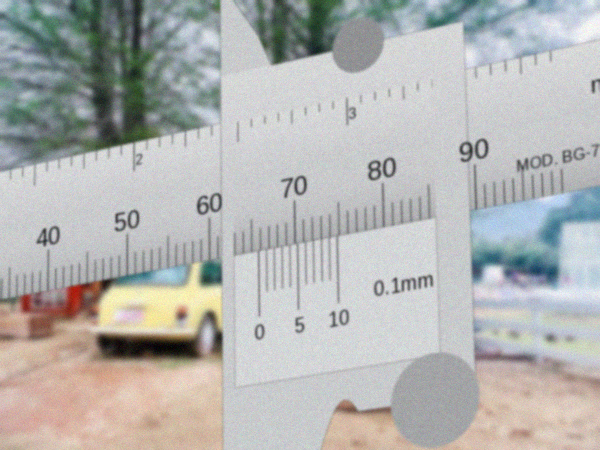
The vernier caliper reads 65.8 mm
